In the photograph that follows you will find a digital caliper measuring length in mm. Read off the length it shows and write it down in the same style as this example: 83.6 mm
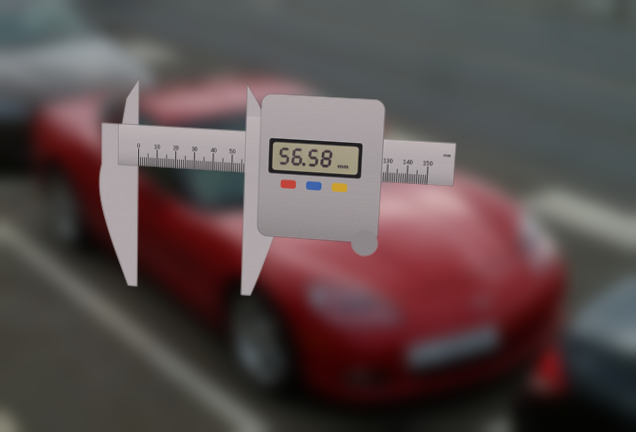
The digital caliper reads 56.58 mm
